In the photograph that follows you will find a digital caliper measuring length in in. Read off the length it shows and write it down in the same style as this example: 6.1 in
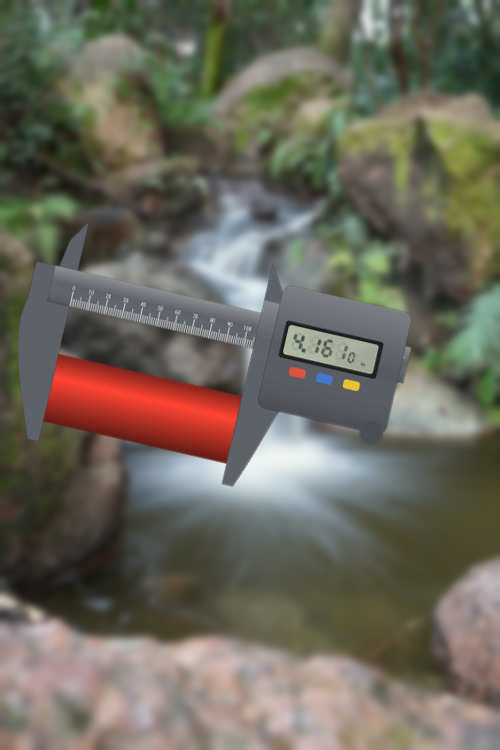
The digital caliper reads 4.1610 in
